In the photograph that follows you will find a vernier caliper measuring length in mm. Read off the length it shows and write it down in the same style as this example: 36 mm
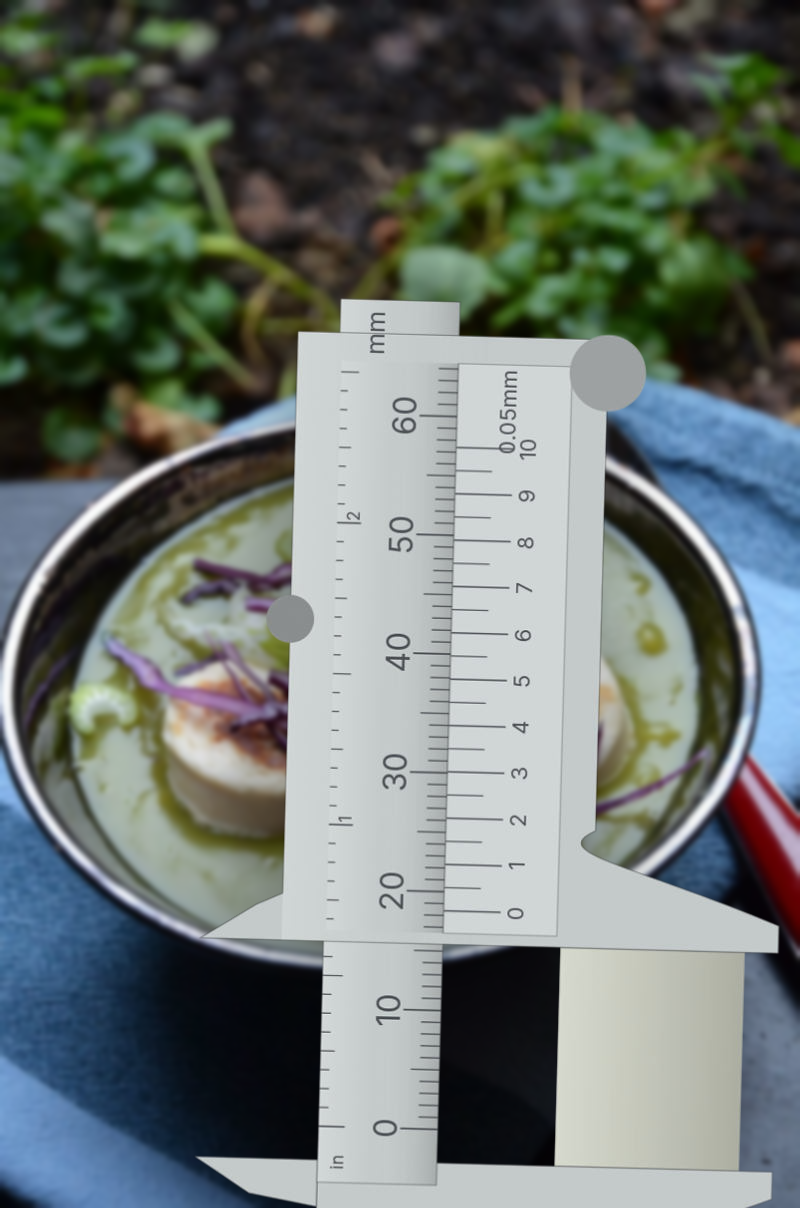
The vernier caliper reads 18.4 mm
